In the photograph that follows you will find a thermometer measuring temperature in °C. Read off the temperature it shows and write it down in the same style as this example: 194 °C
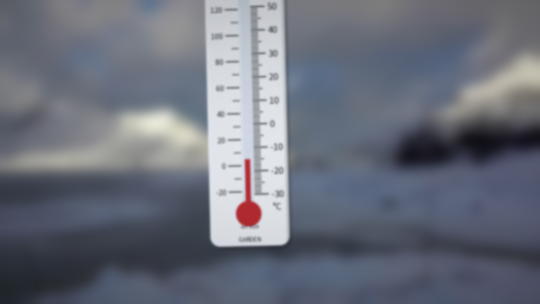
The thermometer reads -15 °C
